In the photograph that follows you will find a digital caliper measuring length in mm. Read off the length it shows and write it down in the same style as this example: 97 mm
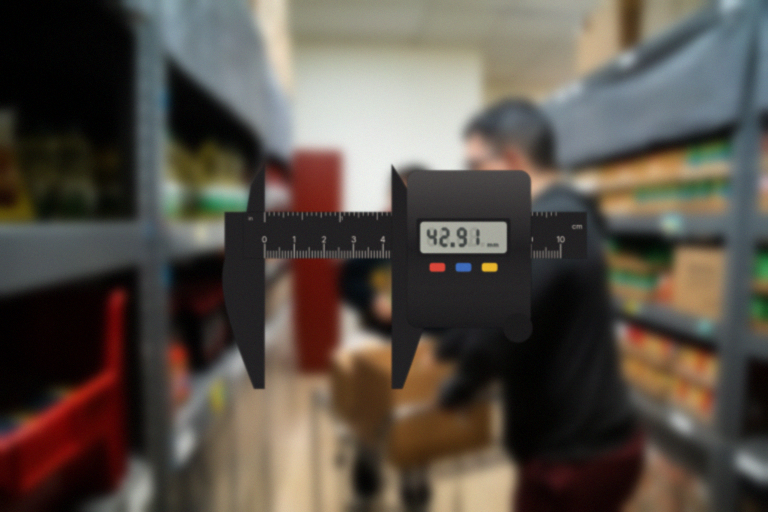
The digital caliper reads 42.91 mm
